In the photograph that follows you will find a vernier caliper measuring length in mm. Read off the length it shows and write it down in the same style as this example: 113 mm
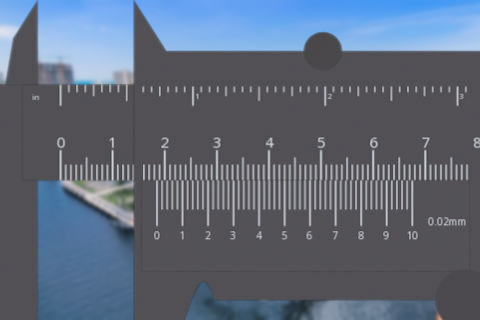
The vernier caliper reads 18.5 mm
